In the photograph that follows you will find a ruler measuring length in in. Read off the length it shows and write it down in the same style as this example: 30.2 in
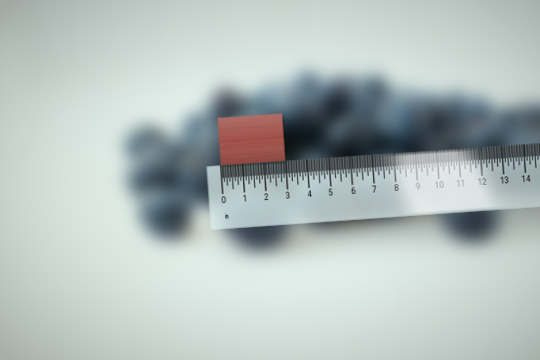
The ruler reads 3 in
